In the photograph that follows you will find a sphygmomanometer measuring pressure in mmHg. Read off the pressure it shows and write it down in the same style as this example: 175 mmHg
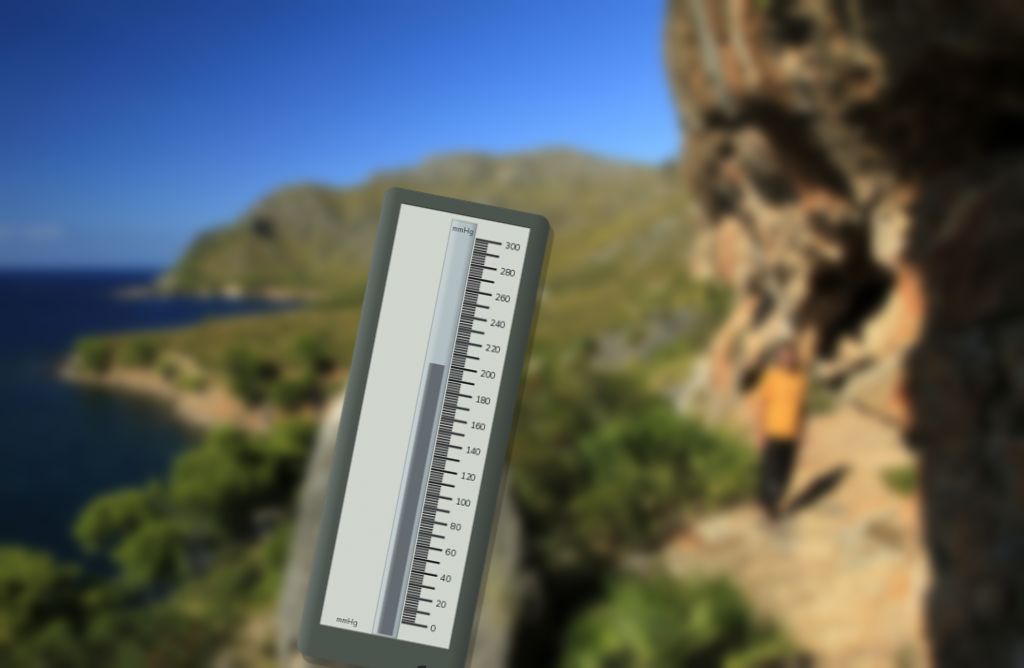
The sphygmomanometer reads 200 mmHg
